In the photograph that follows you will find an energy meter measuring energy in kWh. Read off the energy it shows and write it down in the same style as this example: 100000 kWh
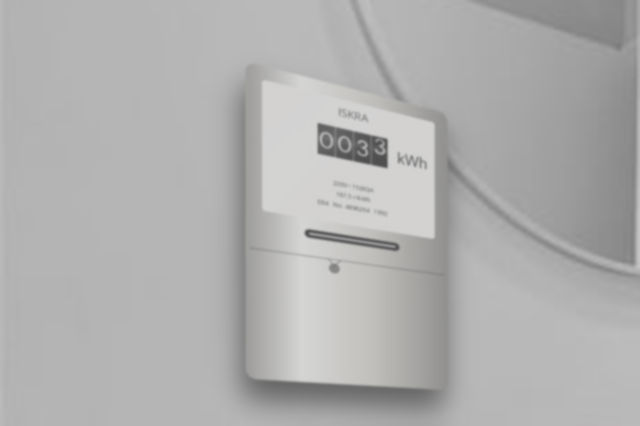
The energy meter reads 33 kWh
